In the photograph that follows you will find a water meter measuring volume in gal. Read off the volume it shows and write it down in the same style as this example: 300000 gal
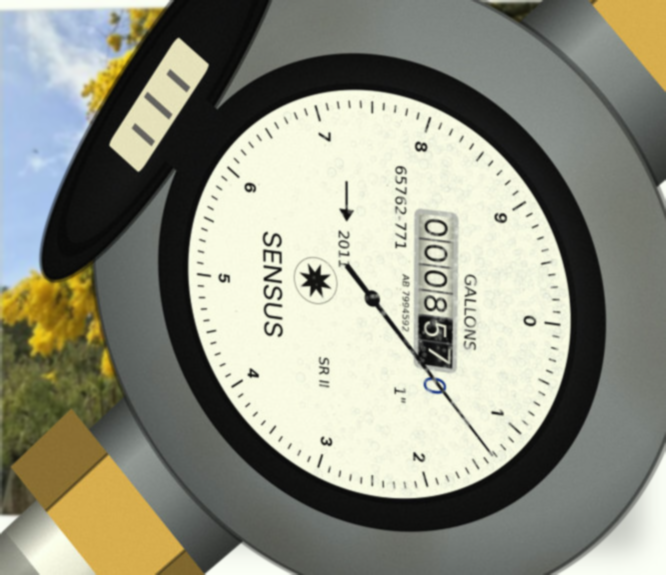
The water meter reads 8571.3 gal
